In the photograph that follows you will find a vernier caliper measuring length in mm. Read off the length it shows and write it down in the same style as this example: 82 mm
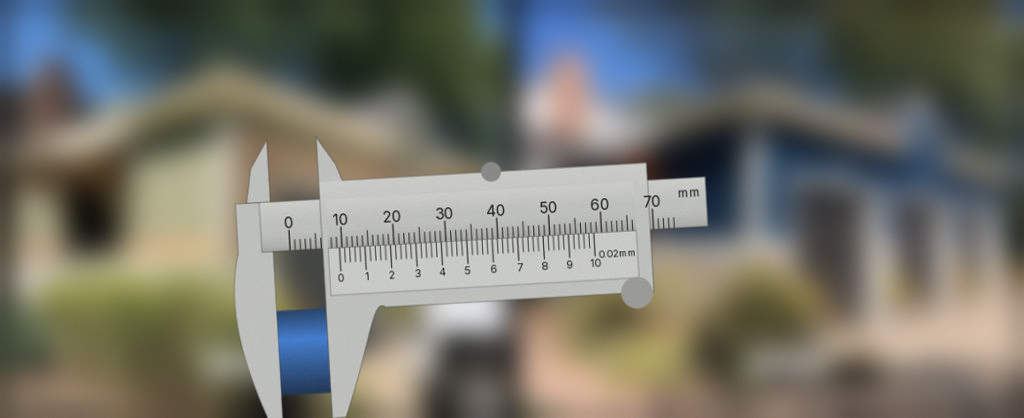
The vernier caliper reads 9.5 mm
